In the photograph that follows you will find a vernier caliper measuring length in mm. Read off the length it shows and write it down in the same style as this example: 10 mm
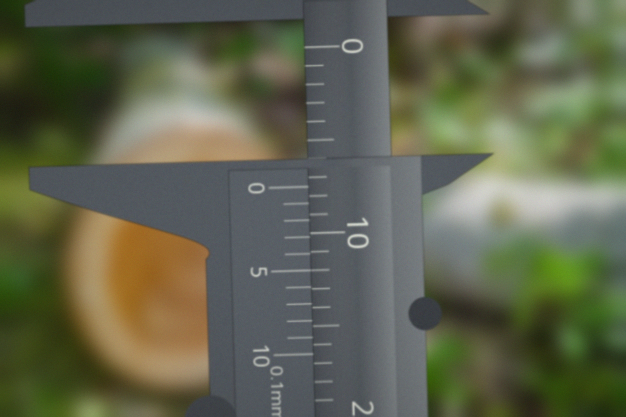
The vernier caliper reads 7.5 mm
